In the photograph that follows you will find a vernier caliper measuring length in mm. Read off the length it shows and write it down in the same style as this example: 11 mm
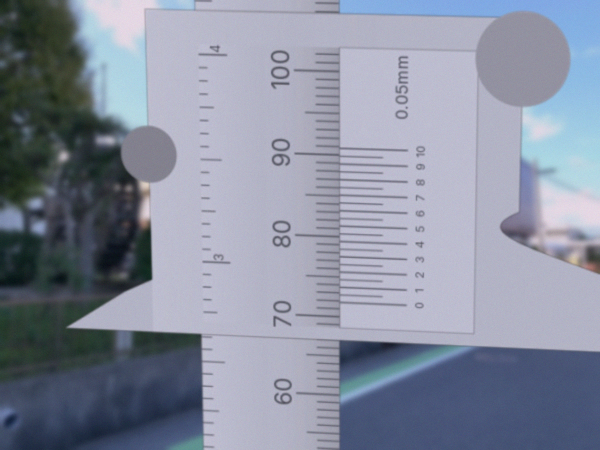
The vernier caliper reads 71.8 mm
